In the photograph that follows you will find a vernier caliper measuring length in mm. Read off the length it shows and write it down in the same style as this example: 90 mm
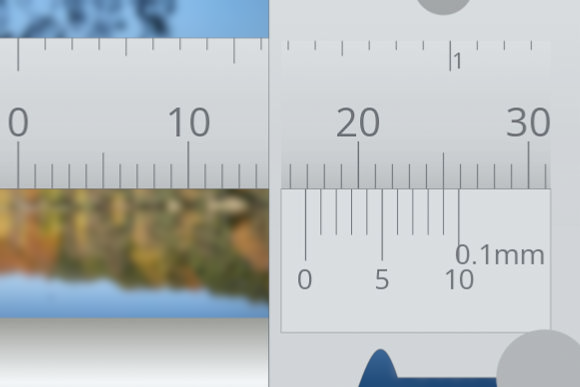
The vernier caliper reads 16.9 mm
